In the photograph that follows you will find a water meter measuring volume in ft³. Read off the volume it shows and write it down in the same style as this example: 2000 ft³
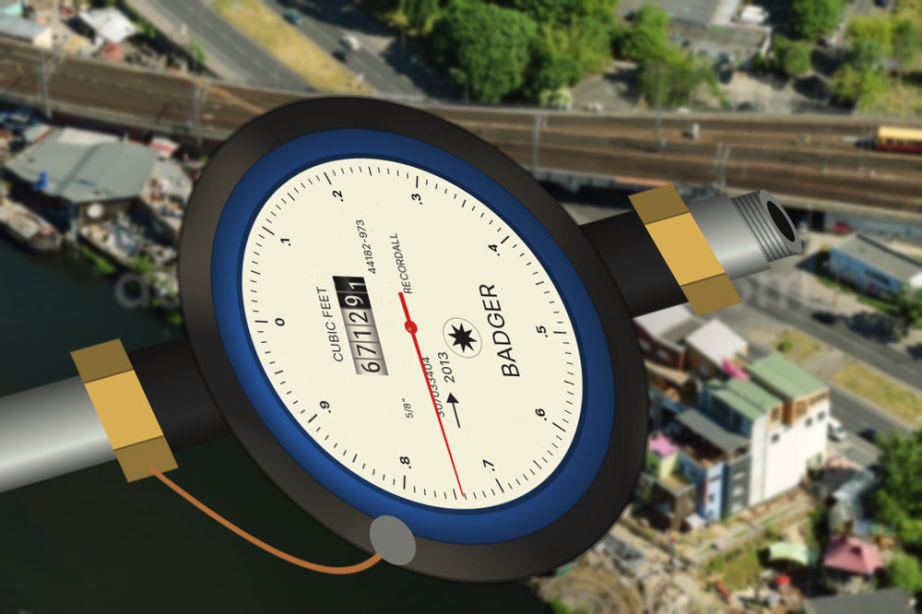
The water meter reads 671290.74 ft³
